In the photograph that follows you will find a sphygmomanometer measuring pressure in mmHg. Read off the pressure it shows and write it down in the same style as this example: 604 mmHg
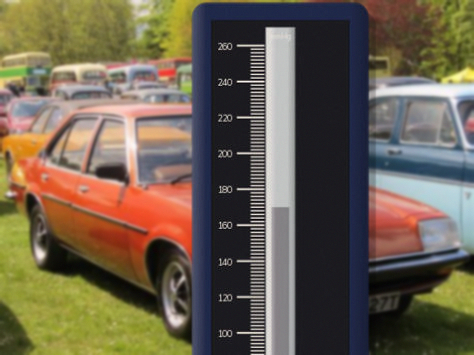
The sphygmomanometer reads 170 mmHg
